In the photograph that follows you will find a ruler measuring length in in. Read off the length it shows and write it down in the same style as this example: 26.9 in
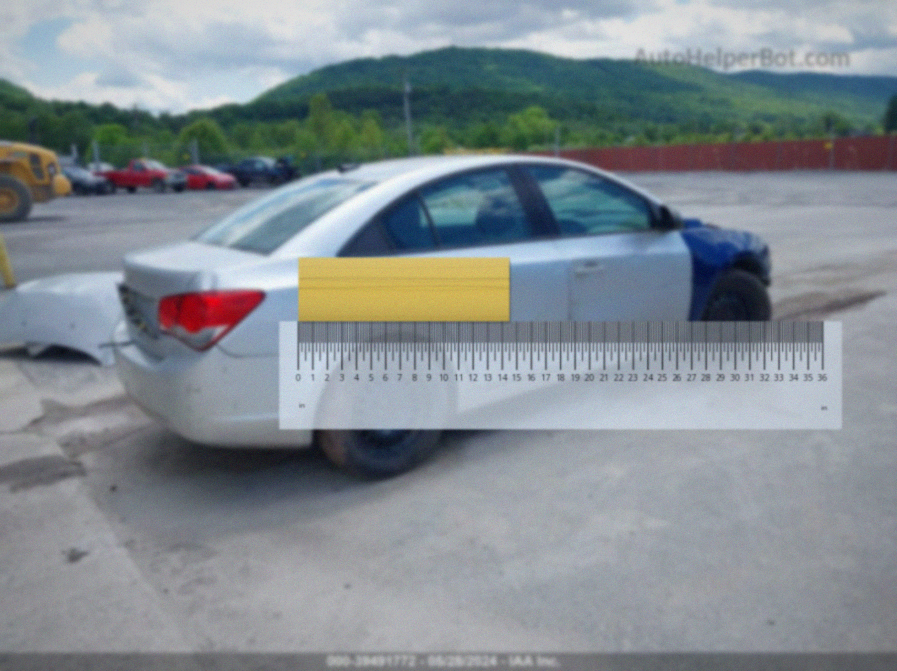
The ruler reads 14.5 in
